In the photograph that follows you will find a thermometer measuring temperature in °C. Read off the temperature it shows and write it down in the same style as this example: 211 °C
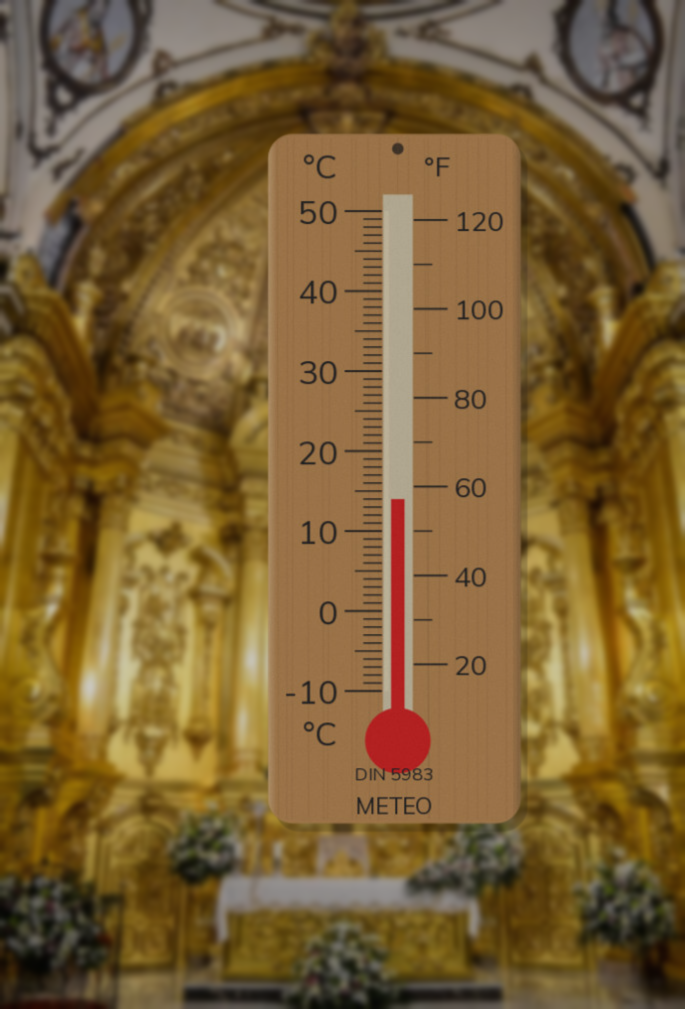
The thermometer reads 14 °C
